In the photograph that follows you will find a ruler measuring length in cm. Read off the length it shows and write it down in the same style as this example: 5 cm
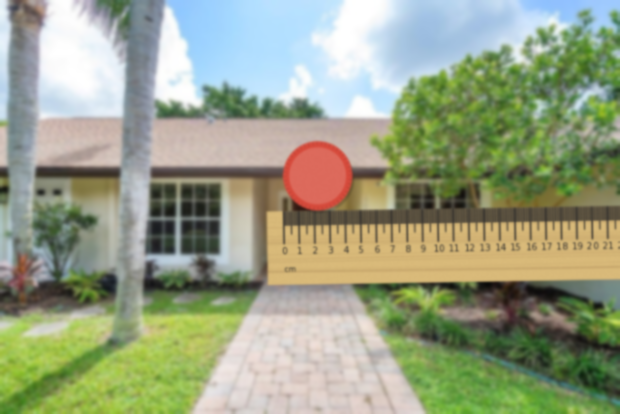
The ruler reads 4.5 cm
